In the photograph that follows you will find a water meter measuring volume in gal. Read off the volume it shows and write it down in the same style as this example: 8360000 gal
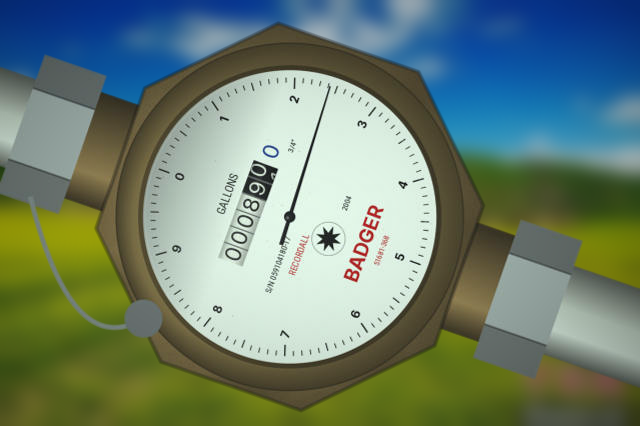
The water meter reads 8902.4 gal
